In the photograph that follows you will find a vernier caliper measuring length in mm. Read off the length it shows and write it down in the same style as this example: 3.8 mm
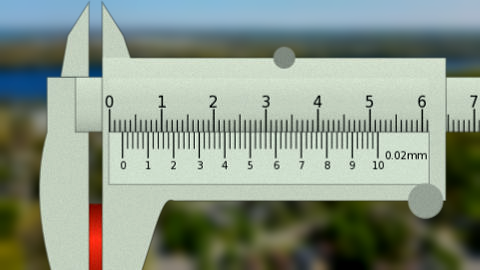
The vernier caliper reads 2.5 mm
